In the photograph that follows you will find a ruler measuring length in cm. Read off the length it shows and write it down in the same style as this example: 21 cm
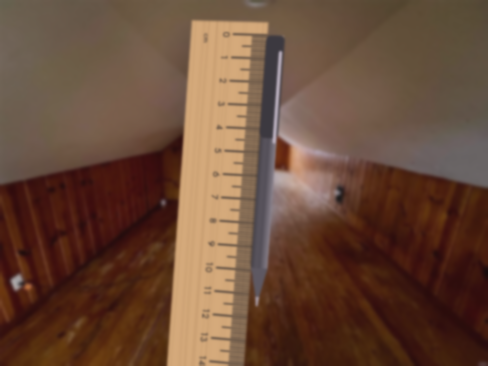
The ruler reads 11.5 cm
